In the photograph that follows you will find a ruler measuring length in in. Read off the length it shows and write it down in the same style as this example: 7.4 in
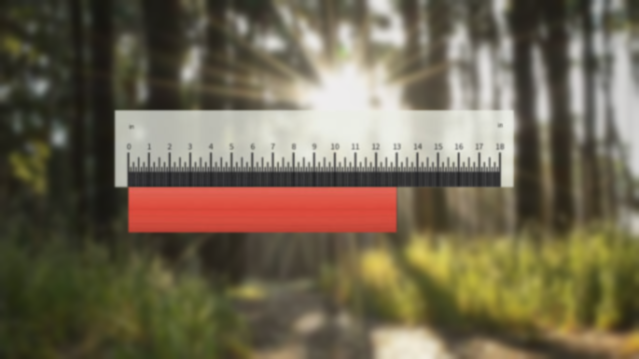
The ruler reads 13 in
